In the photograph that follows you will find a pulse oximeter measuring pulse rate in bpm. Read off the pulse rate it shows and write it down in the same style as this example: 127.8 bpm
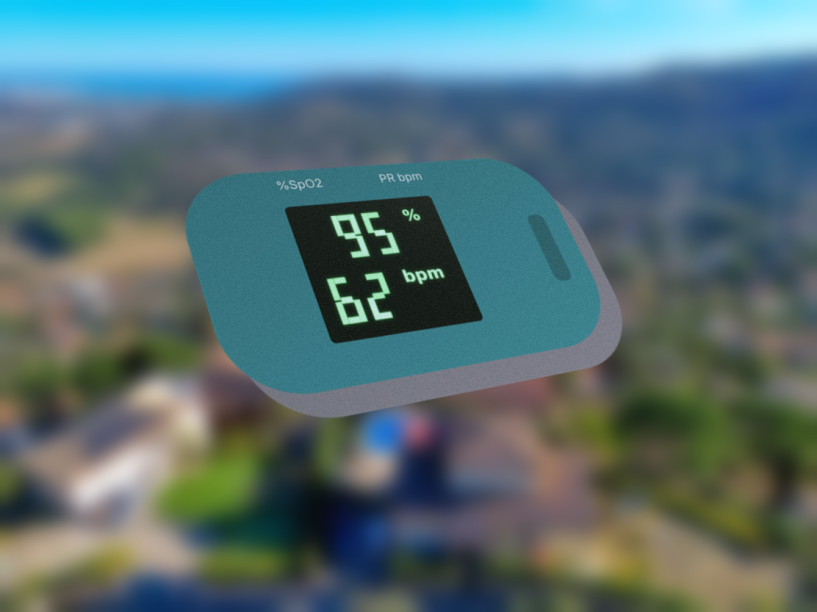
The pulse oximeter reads 62 bpm
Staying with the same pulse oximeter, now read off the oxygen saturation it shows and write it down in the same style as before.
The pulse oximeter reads 95 %
